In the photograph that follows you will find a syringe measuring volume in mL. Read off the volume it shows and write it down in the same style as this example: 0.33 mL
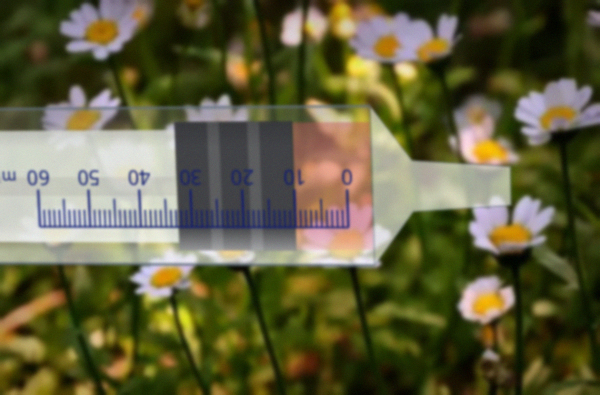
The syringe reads 10 mL
